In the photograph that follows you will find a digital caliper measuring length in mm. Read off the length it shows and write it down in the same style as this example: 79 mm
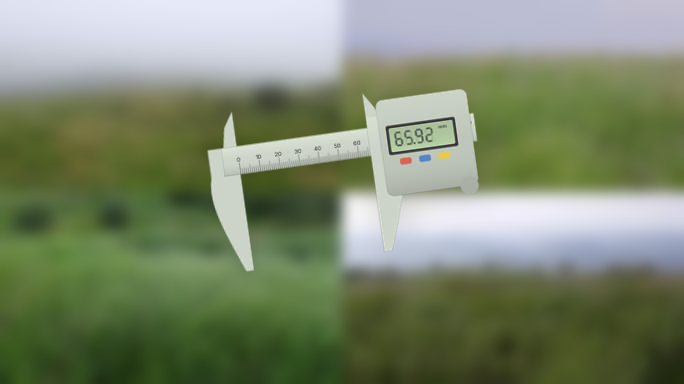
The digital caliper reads 65.92 mm
